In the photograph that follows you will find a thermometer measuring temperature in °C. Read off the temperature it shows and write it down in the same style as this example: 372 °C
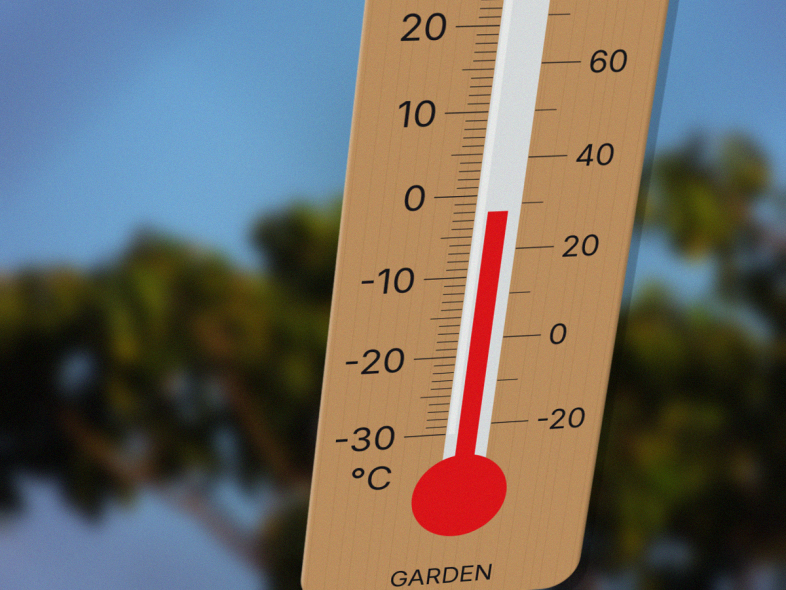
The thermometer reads -2 °C
